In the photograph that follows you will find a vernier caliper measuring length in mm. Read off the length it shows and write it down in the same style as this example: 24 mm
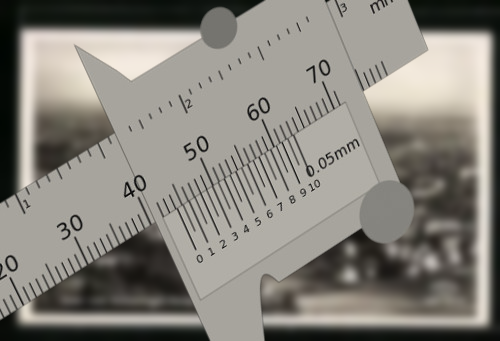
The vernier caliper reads 44.2 mm
